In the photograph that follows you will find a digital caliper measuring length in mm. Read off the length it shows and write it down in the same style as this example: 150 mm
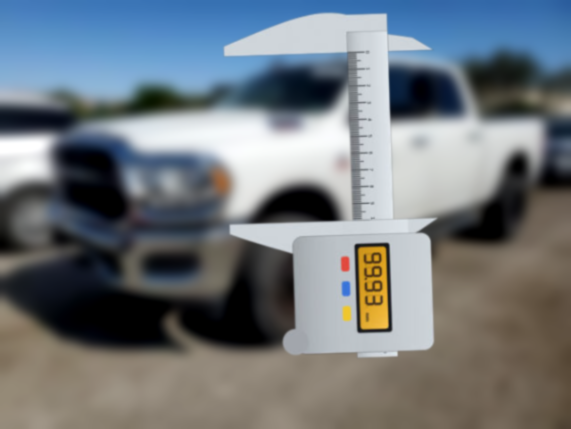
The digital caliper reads 99.93 mm
